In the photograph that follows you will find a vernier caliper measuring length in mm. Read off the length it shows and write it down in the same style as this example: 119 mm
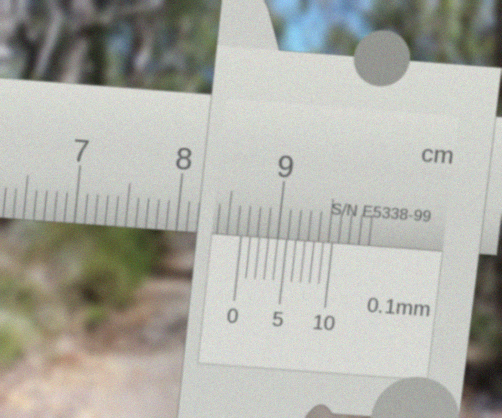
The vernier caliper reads 86.4 mm
